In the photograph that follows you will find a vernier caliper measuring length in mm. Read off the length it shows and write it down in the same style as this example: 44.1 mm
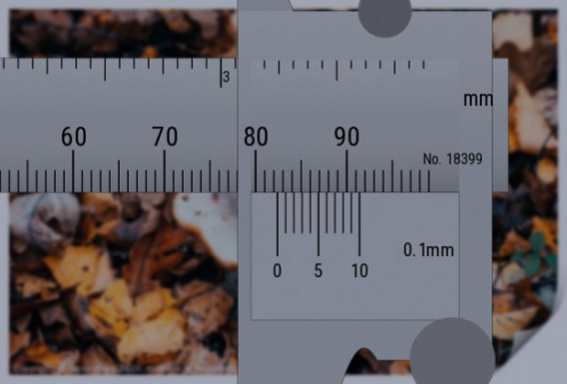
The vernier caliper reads 82.4 mm
